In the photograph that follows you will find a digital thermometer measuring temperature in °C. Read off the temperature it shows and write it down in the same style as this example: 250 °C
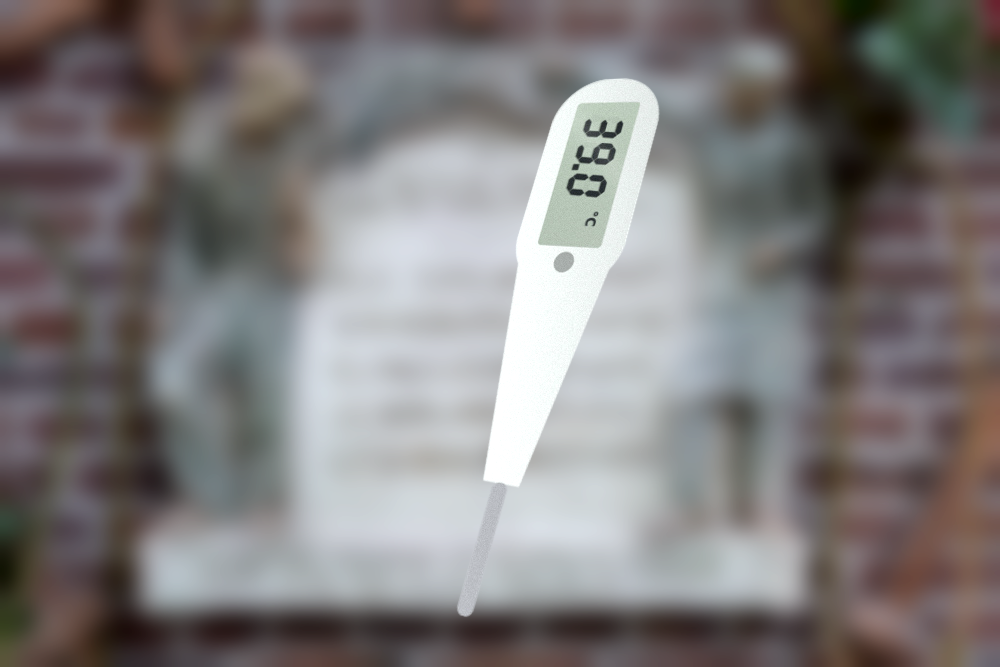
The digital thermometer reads 39.0 °C
